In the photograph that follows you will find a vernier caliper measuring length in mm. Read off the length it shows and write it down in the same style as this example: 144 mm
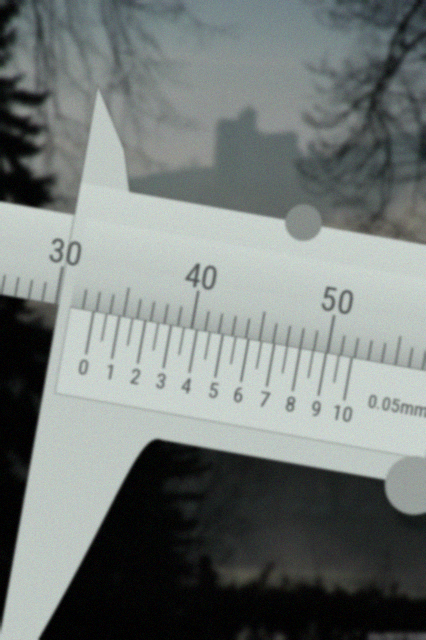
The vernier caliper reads 32.8 mm
